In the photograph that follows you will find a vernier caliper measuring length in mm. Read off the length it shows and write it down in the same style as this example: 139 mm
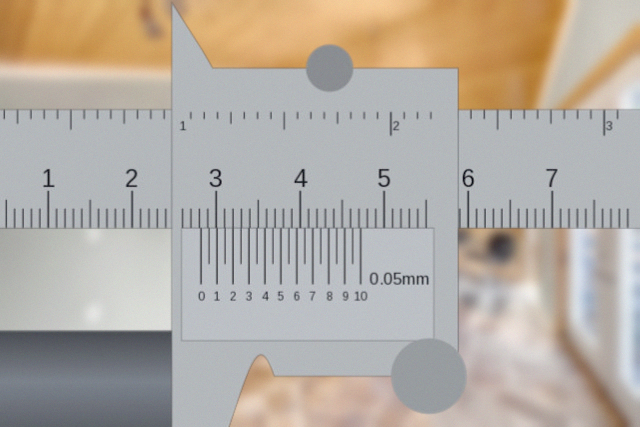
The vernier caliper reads 28.2 mm
